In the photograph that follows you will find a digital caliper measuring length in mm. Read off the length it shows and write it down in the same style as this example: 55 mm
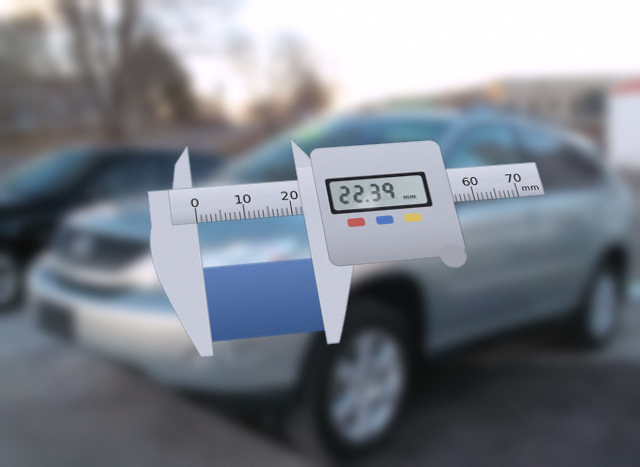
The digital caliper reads 22.39 mm
